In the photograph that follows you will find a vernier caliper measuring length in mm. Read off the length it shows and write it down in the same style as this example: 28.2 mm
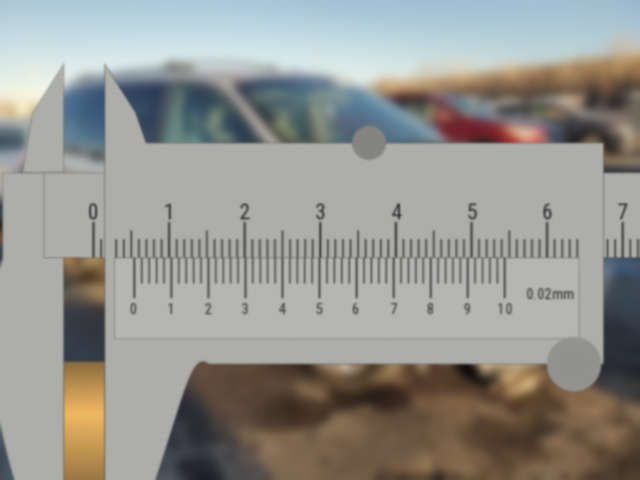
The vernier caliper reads 5.4 mm
